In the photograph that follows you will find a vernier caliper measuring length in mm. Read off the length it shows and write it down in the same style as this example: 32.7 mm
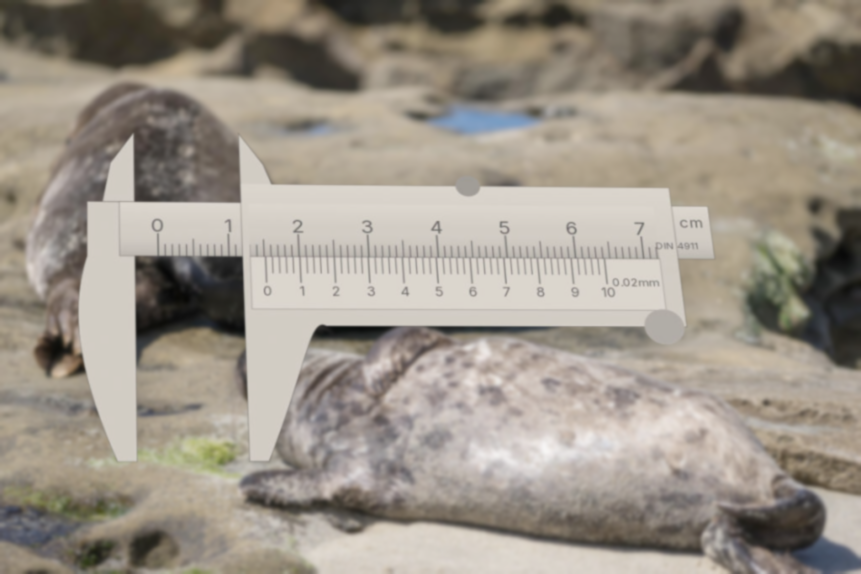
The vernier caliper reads 15.2 mm
